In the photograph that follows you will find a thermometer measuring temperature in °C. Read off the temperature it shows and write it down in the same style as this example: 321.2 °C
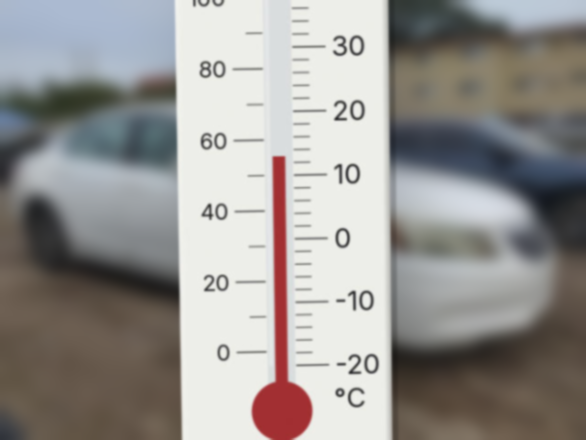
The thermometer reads 13 °C
